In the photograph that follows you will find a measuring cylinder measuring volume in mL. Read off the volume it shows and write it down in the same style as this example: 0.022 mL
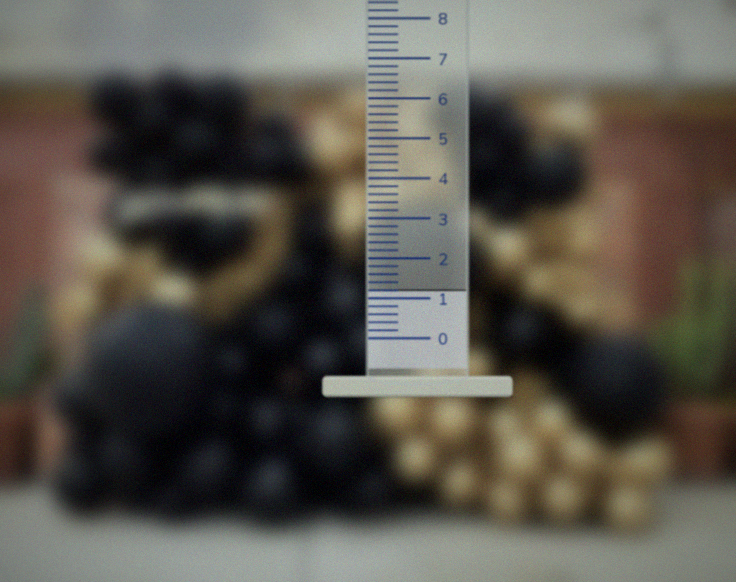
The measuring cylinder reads 1.2 mL
